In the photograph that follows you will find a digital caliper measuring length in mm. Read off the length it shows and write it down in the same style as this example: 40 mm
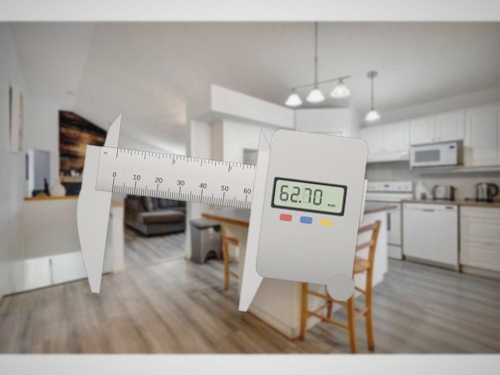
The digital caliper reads 62.70 mm
